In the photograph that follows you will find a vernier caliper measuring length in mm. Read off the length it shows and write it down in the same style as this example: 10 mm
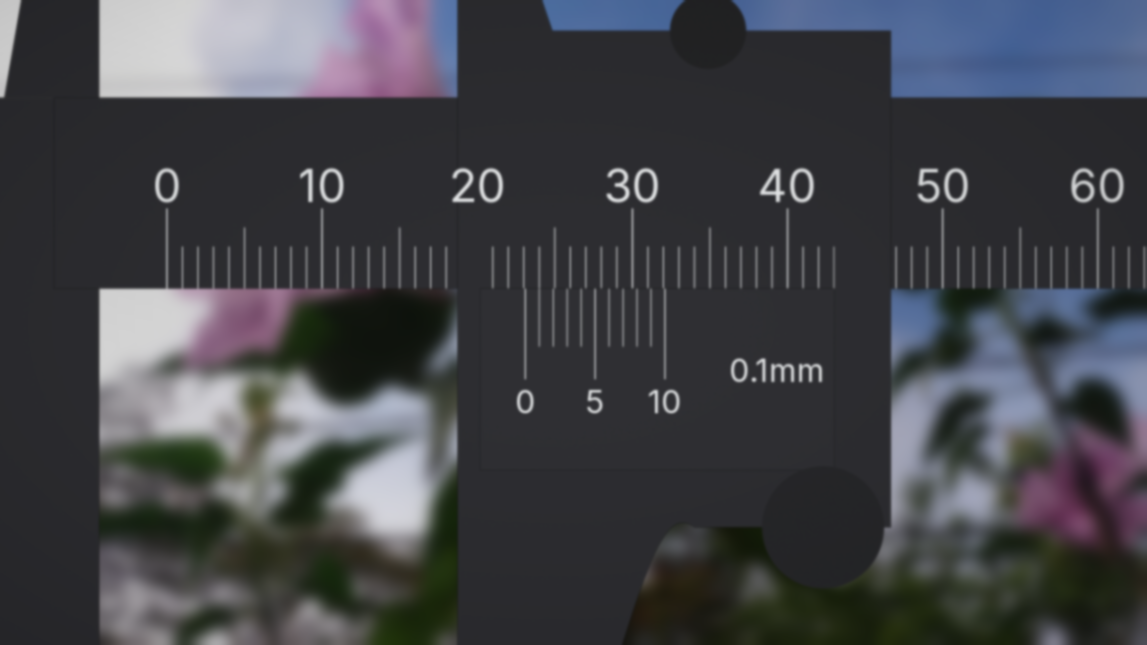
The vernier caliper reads 23.1 mm
